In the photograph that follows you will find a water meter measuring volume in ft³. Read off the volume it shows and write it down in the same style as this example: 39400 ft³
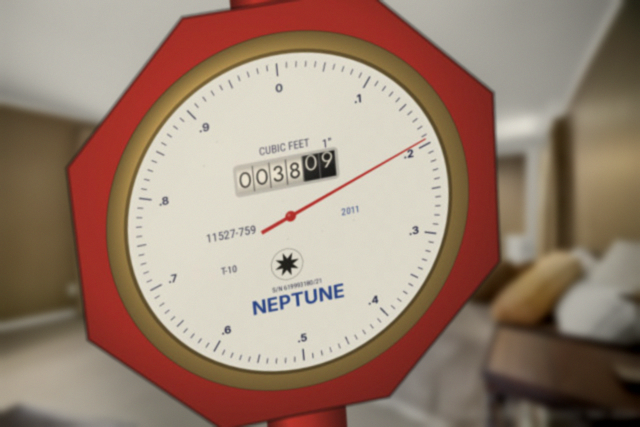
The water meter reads 3809.19 ft³
